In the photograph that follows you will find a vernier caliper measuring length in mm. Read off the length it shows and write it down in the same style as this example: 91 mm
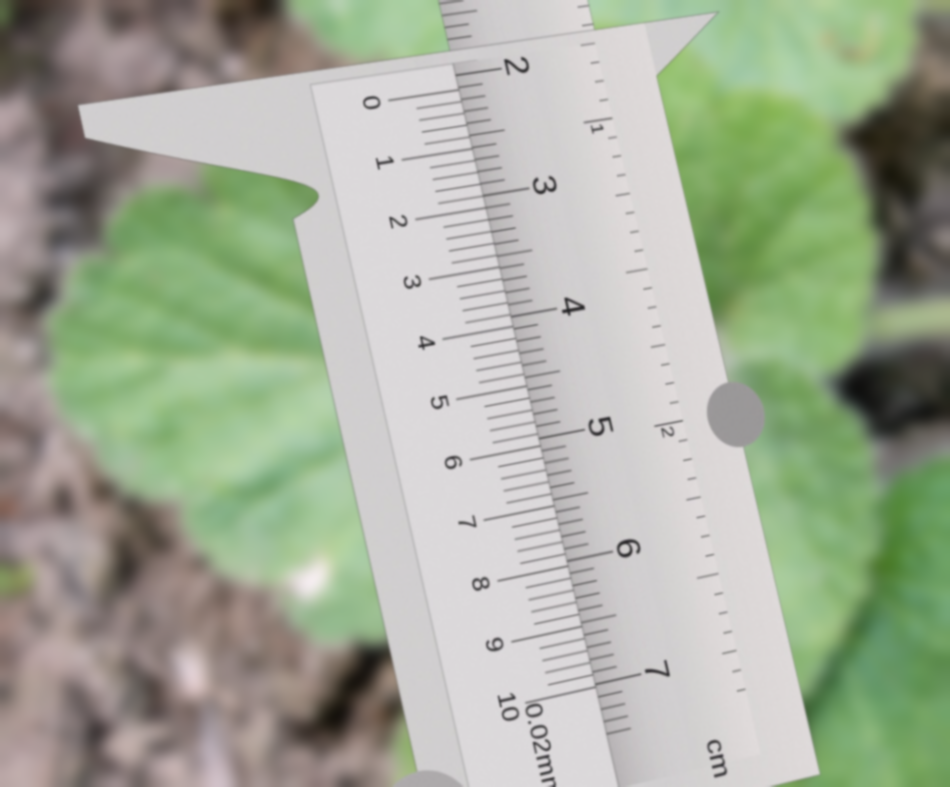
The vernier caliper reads 21.2 mm
